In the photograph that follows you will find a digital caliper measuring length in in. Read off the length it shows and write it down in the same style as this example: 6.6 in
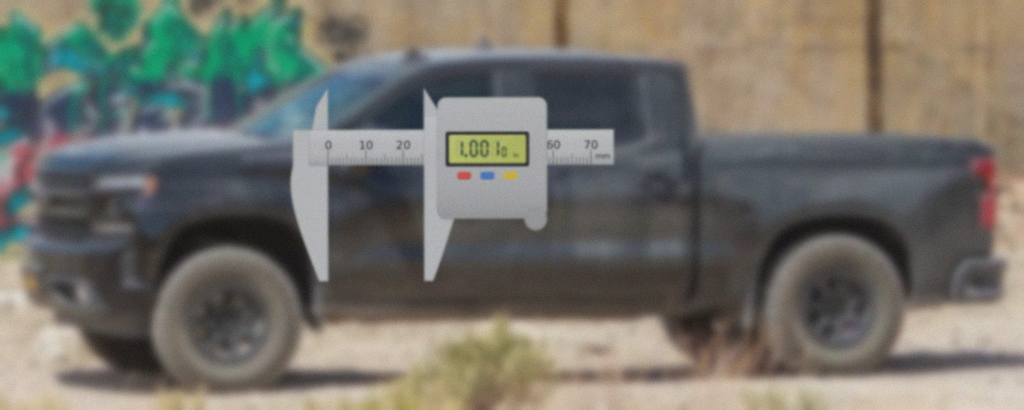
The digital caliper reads 1.0010 in
